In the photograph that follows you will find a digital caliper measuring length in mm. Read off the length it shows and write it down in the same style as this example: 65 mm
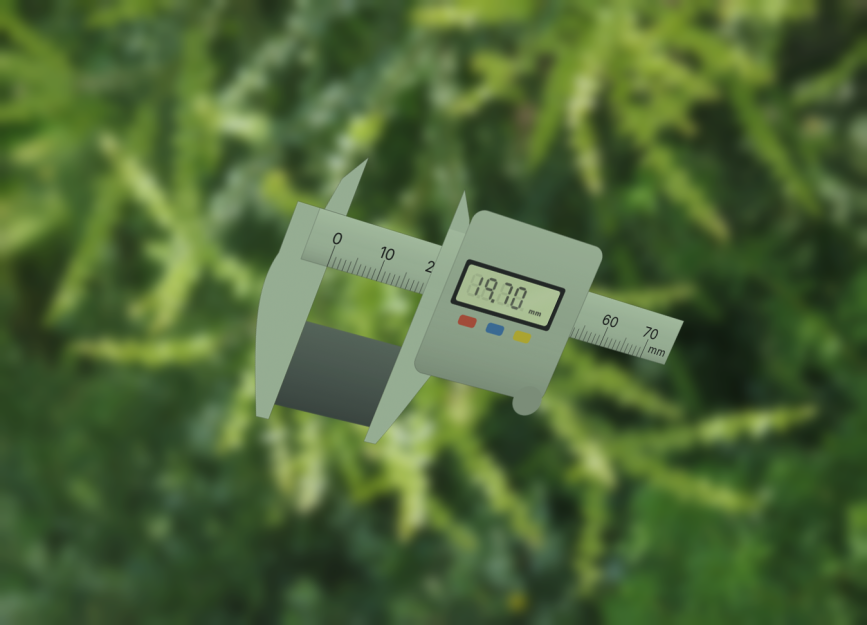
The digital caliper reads 19.70 mm
